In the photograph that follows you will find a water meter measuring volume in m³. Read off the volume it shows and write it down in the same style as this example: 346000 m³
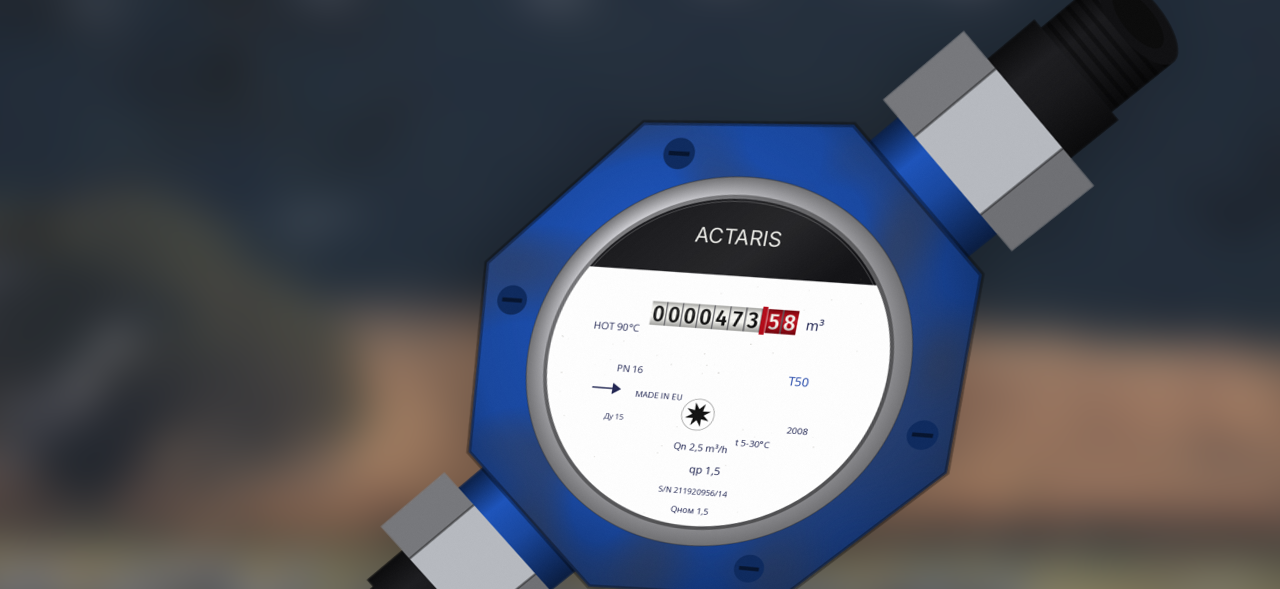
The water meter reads 473.58 m³
